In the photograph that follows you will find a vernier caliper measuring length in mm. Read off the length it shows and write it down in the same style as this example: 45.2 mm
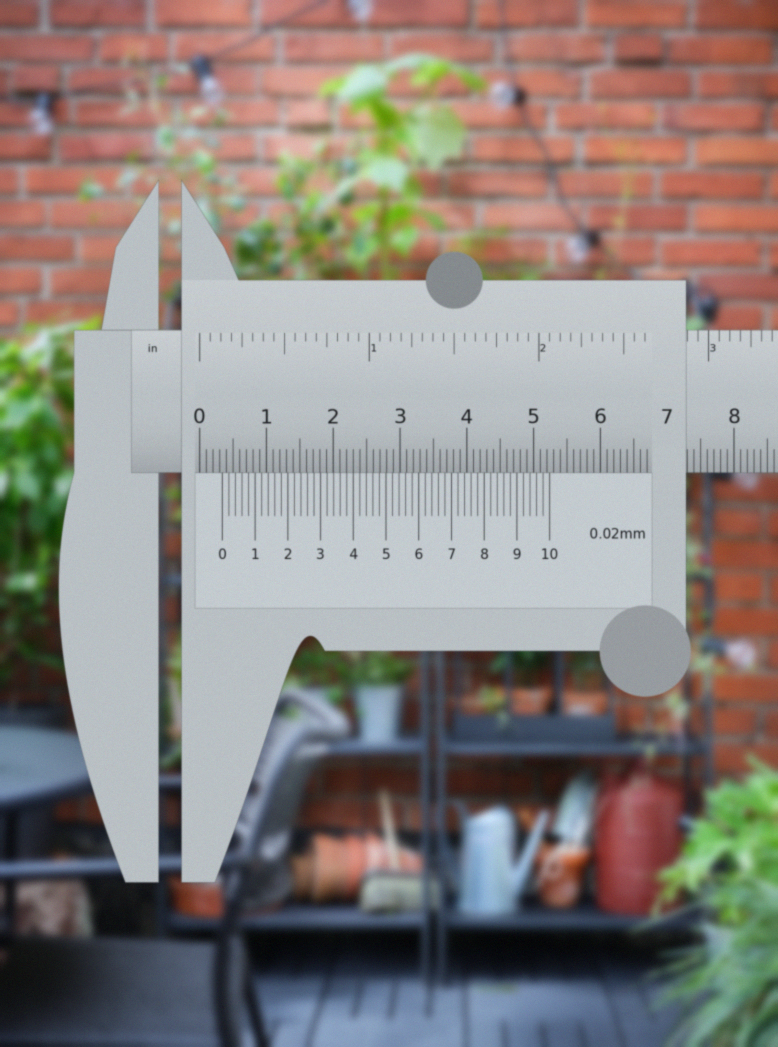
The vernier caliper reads 3.4 mm
